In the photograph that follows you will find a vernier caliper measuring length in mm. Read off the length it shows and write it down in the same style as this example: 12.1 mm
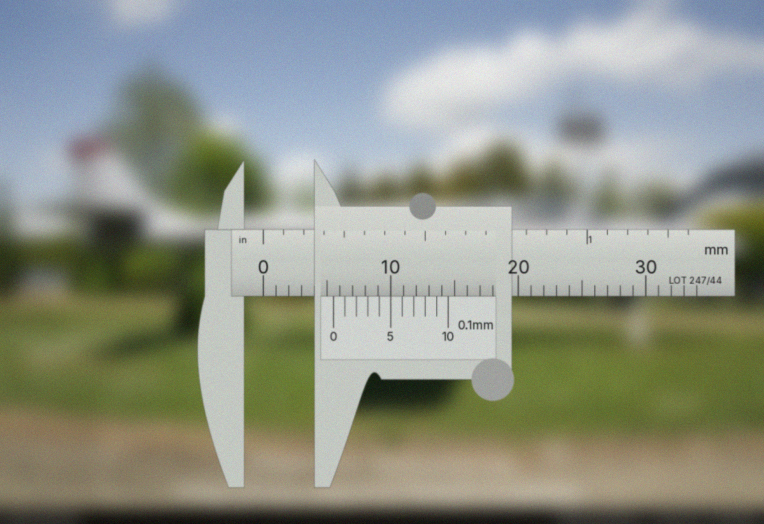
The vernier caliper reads 5.5 mm
